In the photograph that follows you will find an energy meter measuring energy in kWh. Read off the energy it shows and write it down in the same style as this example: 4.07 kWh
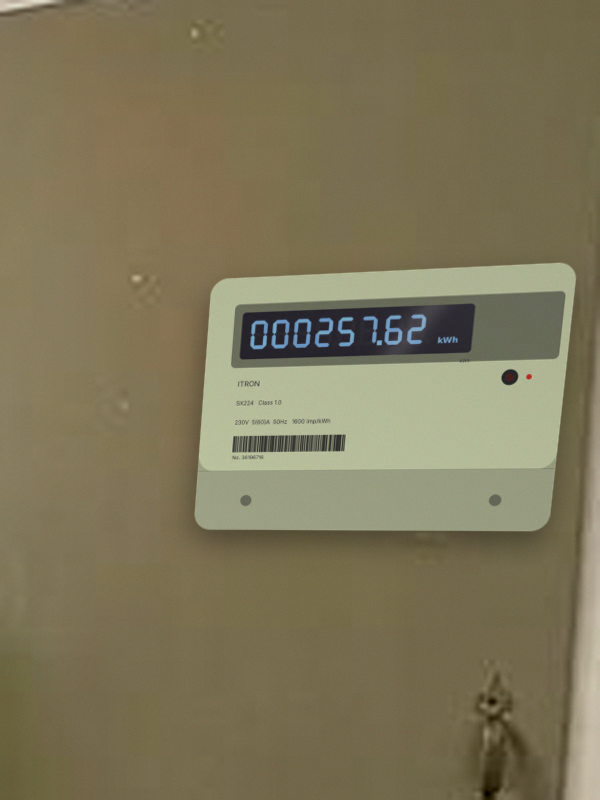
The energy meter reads 257.62 kWh
